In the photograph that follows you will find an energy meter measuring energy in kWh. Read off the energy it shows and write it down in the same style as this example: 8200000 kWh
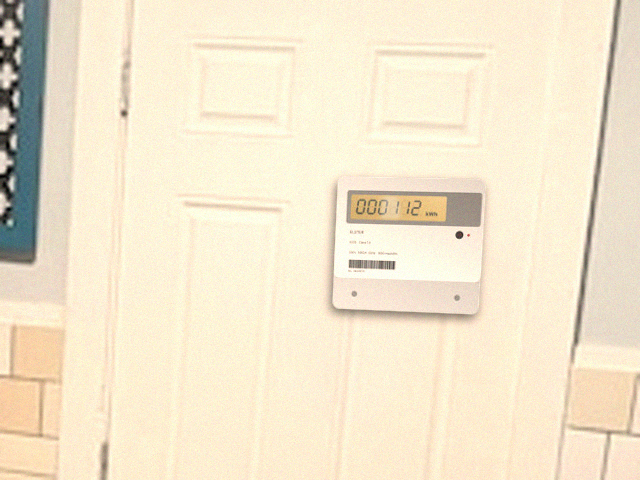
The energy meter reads 112 kWh
